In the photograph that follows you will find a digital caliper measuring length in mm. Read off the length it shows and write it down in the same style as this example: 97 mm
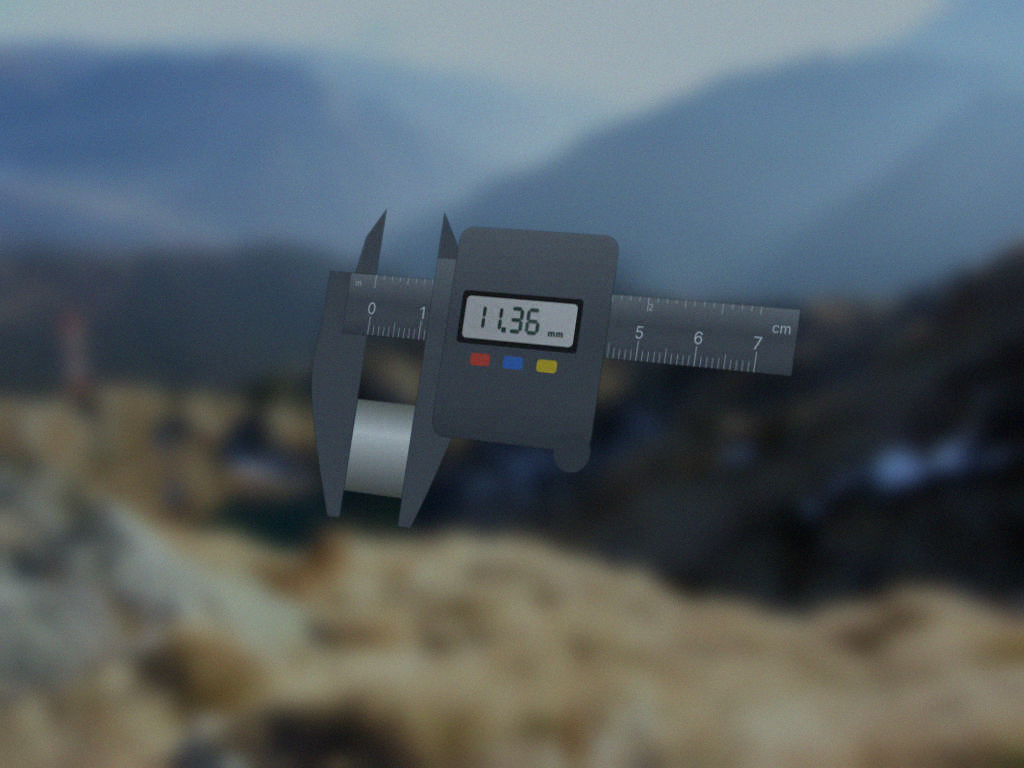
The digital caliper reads 11.36 mm
